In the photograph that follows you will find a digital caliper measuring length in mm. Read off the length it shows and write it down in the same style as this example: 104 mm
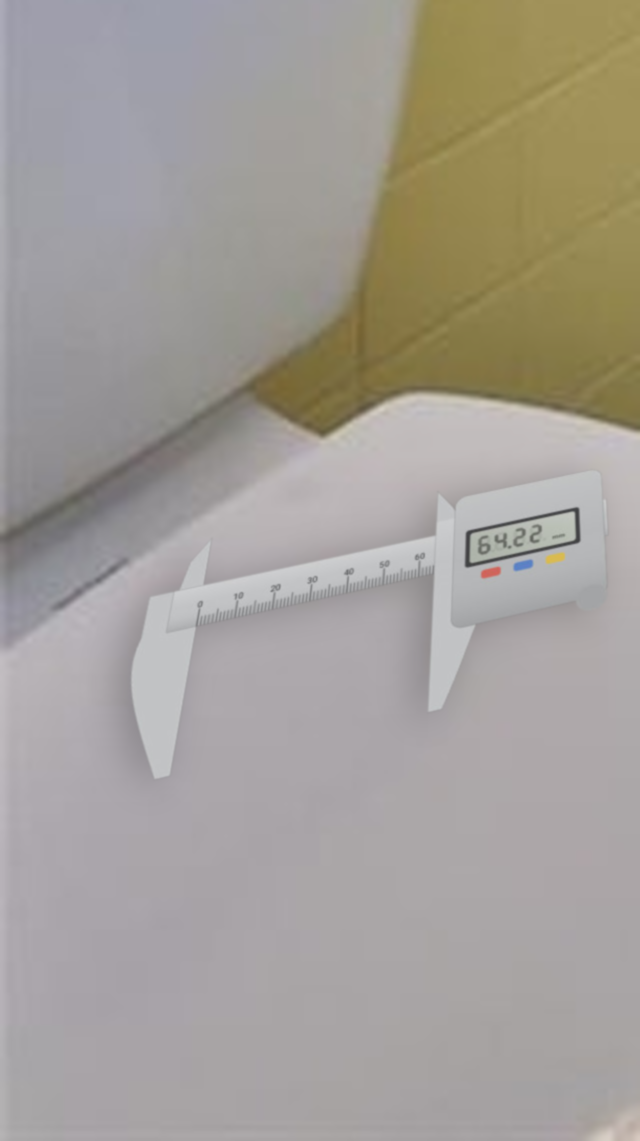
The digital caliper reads 64.22 mm
